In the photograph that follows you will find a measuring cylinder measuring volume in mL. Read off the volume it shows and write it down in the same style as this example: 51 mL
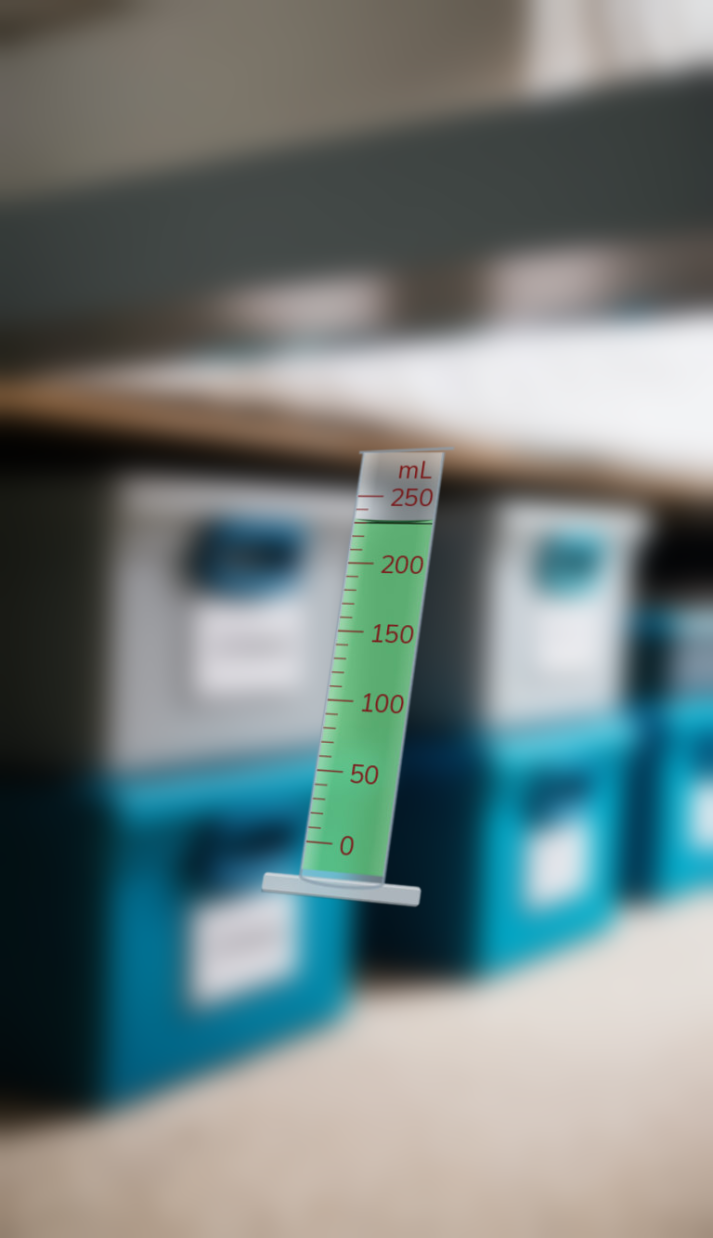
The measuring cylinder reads 230 mL
